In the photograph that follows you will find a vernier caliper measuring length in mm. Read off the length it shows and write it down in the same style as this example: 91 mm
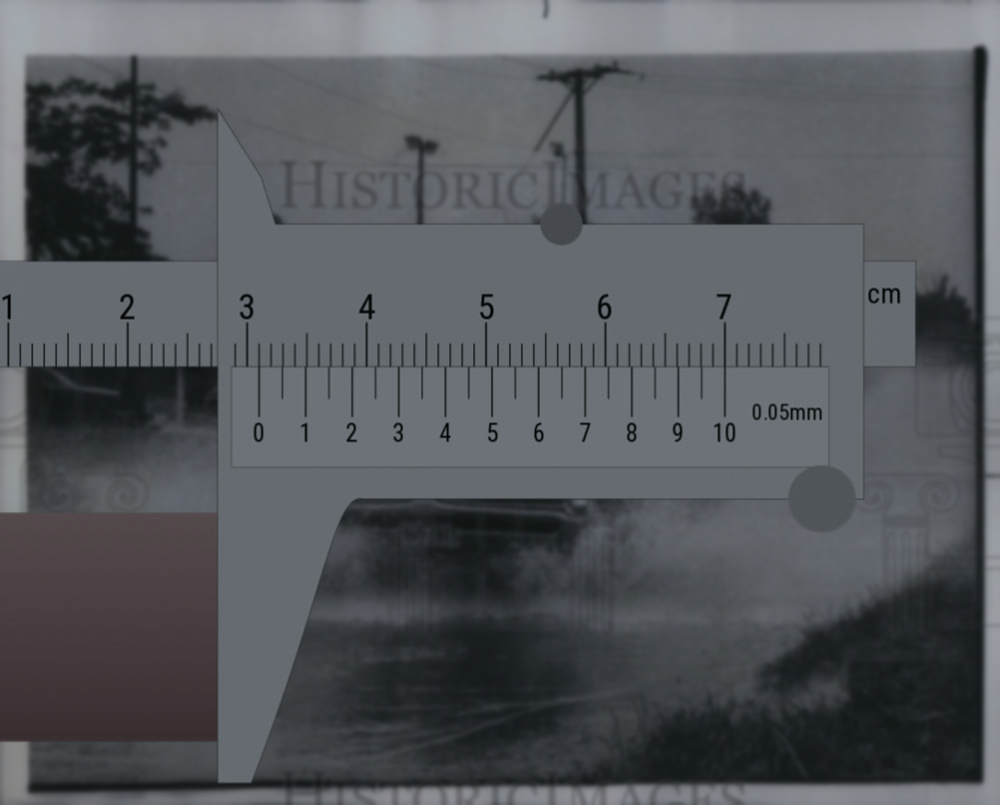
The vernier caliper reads 31.0 mm
